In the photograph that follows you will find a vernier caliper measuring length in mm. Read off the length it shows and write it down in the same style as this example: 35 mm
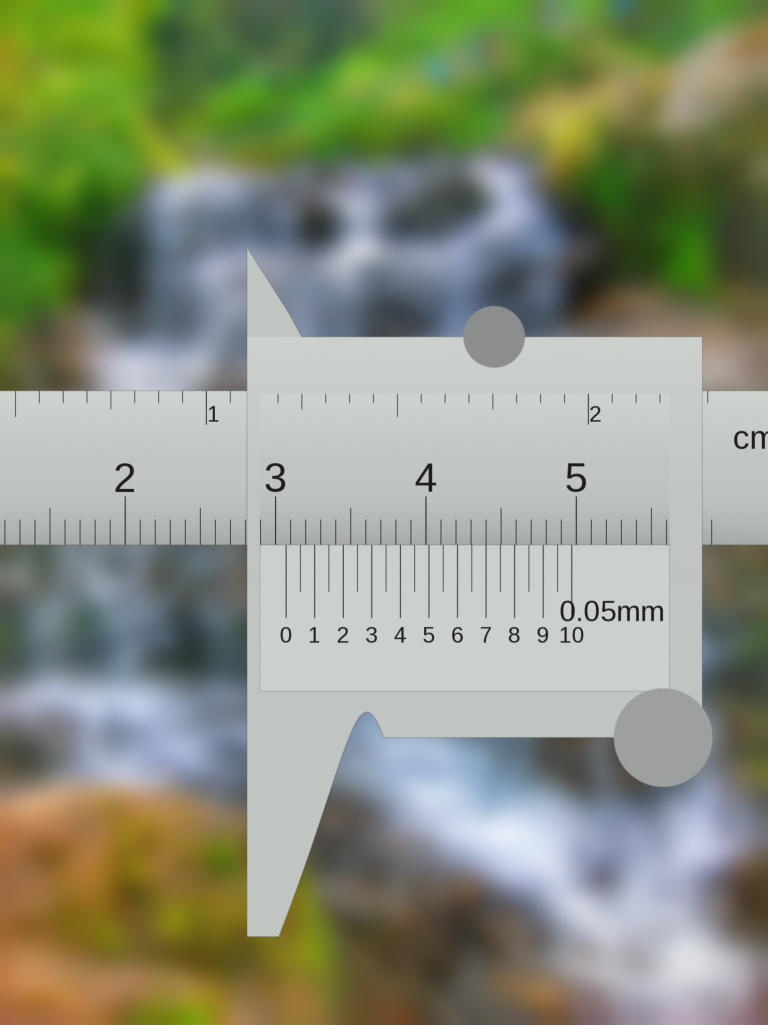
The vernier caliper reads 30.7 mm
